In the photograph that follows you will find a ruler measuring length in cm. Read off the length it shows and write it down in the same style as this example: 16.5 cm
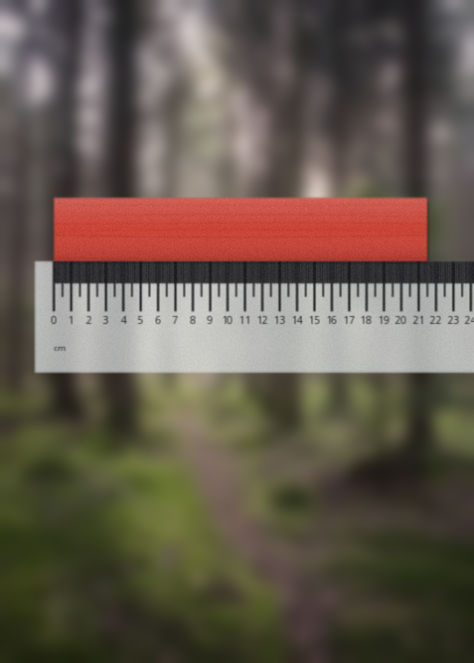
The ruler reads 21.5 cm
